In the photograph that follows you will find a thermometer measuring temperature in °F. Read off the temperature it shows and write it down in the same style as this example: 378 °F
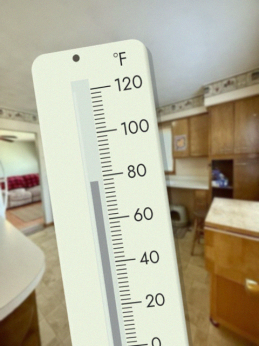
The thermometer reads 78 °F
